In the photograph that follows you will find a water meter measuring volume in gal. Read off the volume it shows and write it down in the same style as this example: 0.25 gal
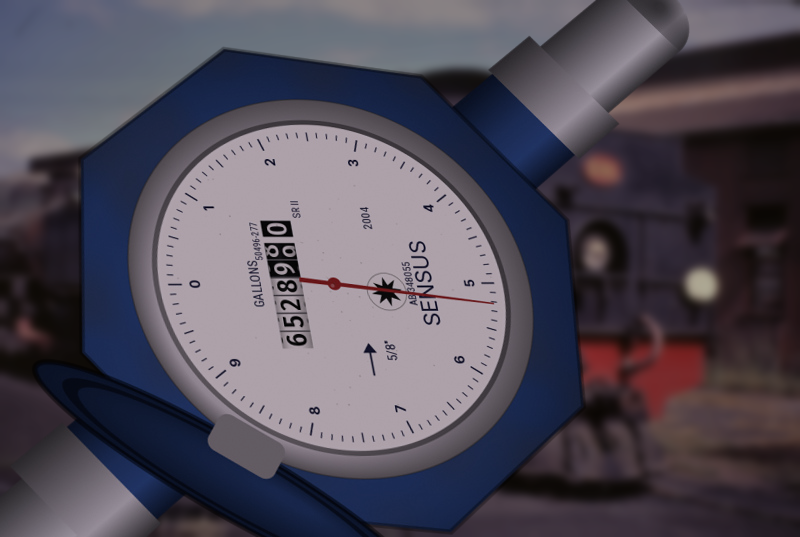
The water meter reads 6528985.2 gal
